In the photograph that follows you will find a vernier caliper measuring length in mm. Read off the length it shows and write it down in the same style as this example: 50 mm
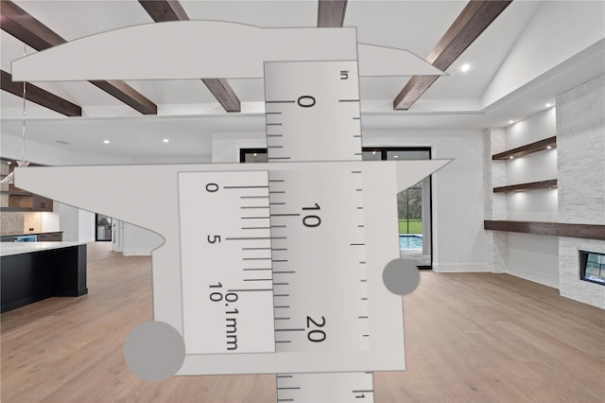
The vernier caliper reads 7.5 mm
